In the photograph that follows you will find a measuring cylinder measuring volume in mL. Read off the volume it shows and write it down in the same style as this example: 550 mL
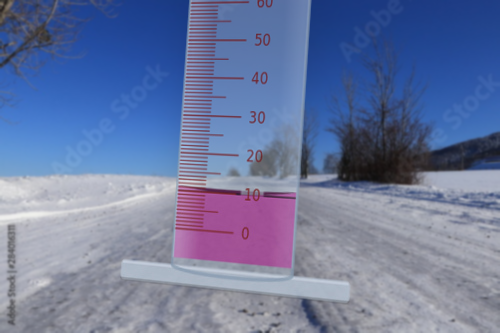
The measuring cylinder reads 10 mL
